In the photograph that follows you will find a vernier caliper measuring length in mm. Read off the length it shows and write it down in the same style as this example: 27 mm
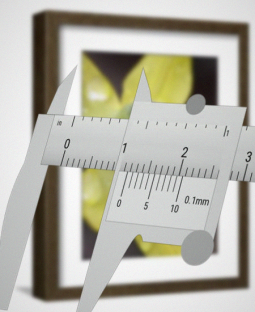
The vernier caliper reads 11.6 mm
